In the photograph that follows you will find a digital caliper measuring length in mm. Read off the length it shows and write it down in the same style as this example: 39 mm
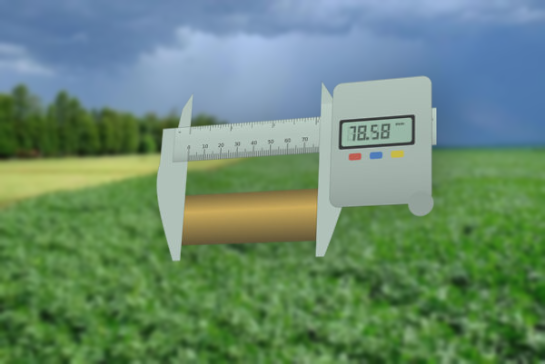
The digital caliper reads 78.58 mm
